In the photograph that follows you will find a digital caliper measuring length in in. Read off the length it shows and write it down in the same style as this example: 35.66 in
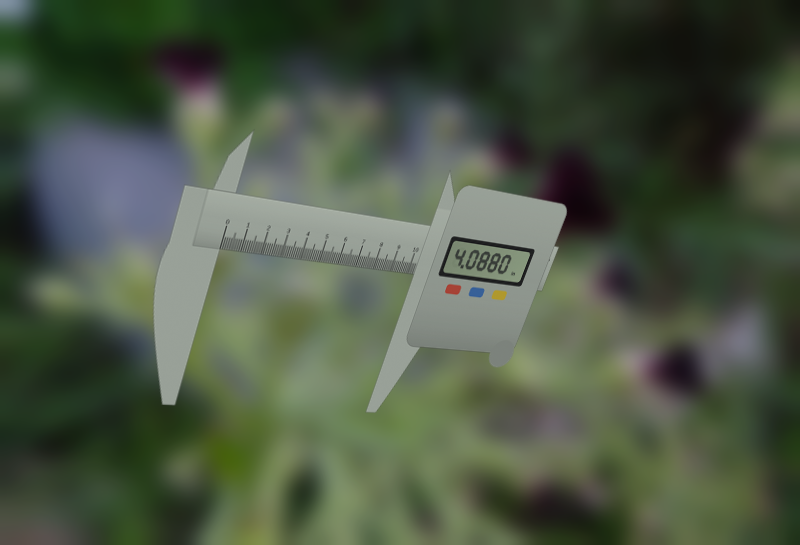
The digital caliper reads 4.0880 in
